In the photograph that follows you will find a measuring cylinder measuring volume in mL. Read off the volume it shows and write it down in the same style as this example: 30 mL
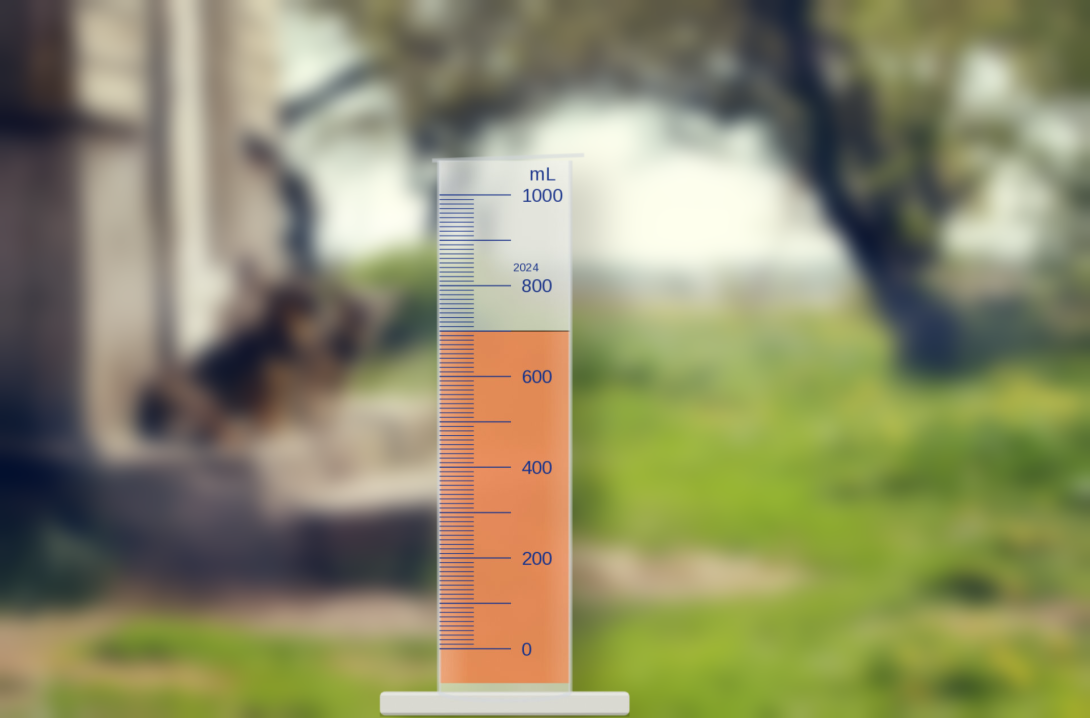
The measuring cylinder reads 700 mL
